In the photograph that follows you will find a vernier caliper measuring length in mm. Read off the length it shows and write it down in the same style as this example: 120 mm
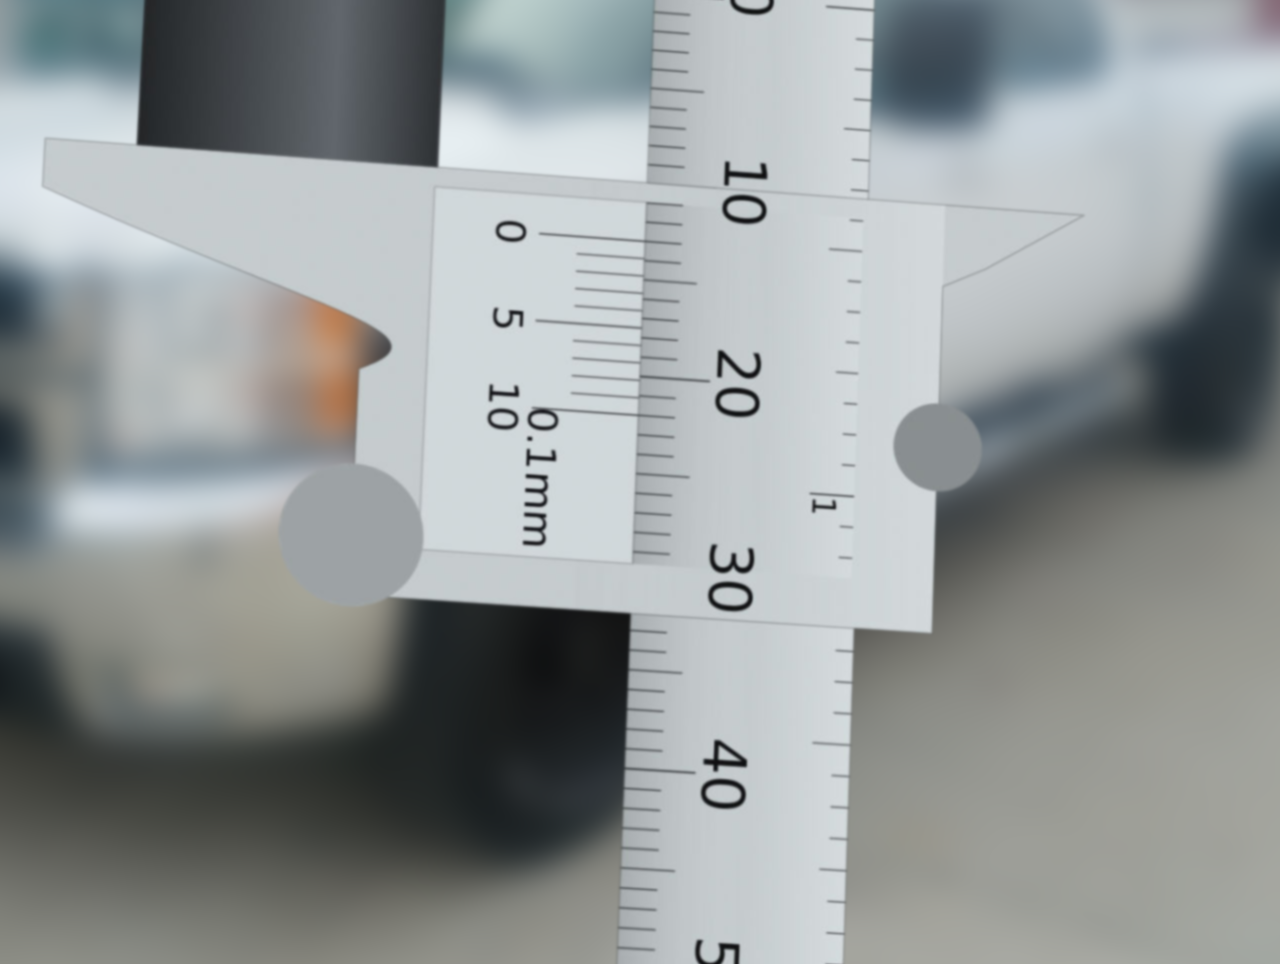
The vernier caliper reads 13.0 mm
